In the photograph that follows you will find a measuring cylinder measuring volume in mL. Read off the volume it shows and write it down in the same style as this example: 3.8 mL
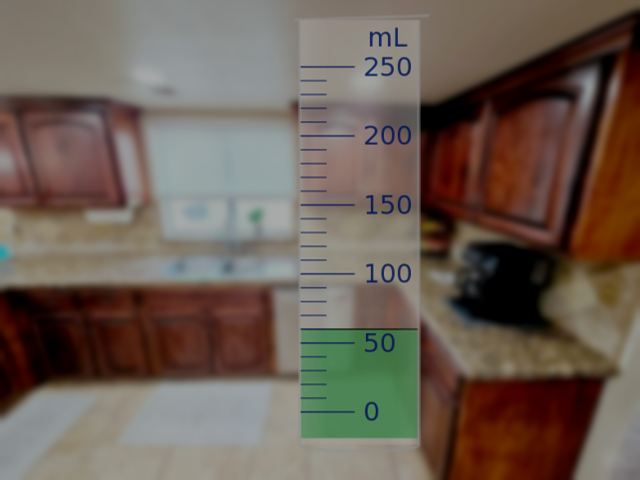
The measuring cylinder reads 60 mL
